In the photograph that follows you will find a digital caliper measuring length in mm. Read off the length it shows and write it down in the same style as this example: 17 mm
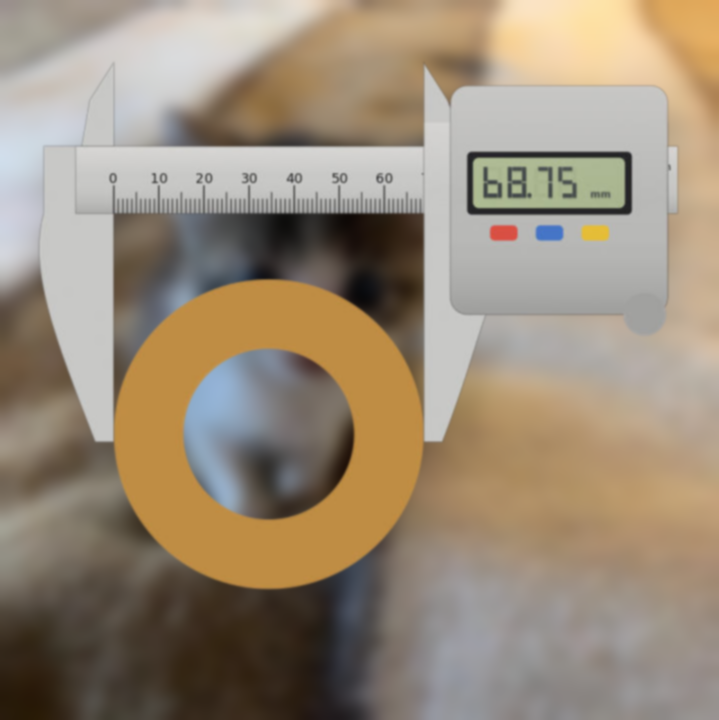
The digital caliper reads 68.75 mm
